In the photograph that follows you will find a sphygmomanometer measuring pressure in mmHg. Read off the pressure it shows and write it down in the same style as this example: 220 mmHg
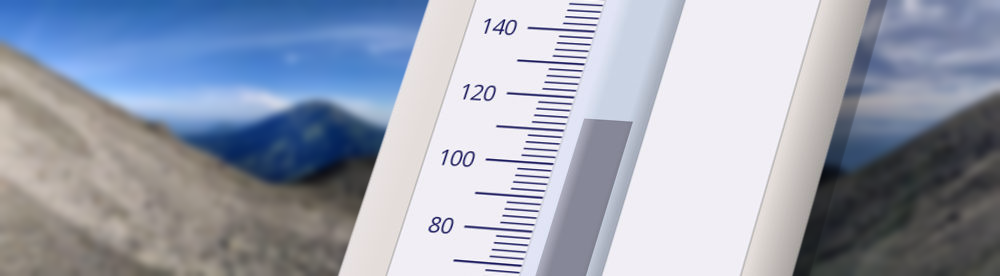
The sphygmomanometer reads 114 mmHg
